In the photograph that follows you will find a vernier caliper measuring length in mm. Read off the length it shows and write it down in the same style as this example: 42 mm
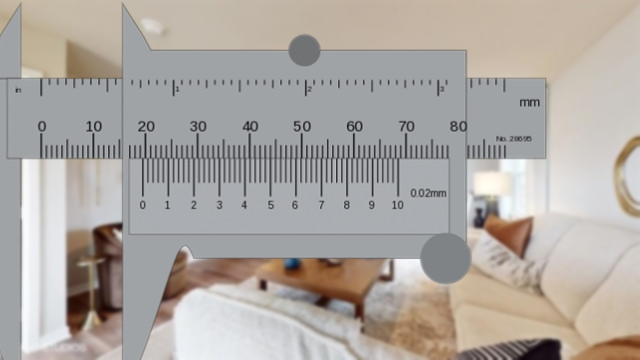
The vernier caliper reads 19.5 mm
